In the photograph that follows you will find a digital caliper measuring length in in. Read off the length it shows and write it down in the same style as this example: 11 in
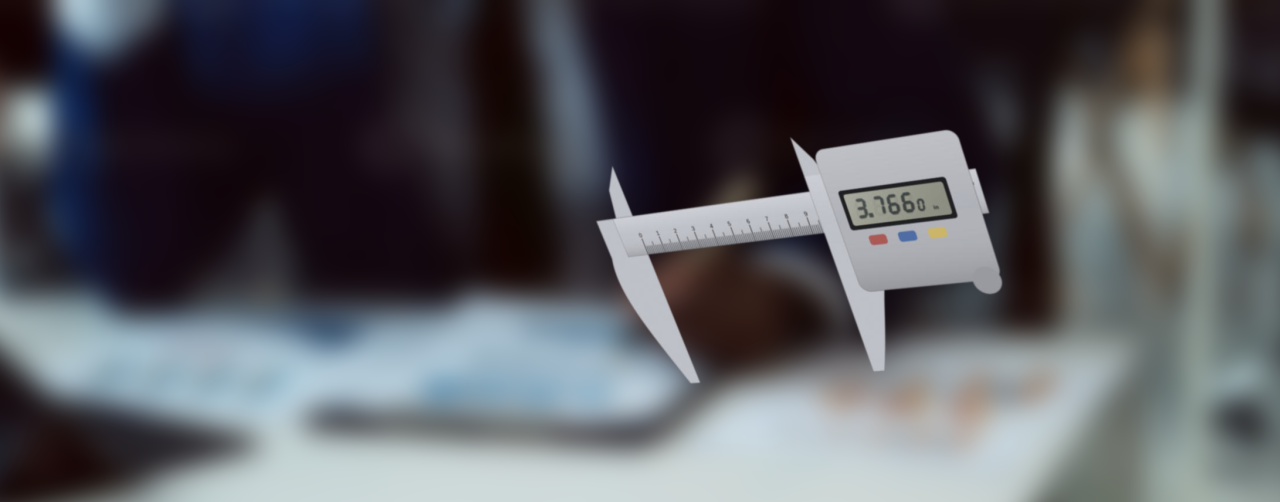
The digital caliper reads 3.7660 in
